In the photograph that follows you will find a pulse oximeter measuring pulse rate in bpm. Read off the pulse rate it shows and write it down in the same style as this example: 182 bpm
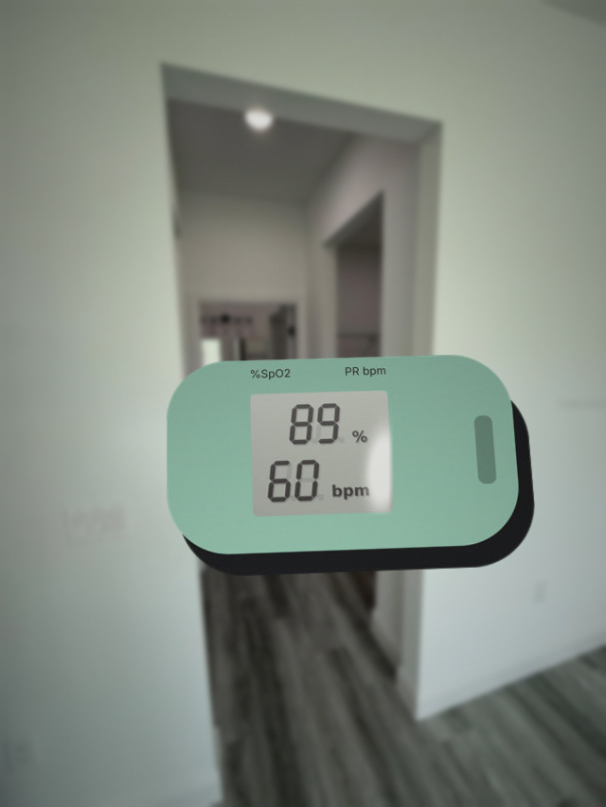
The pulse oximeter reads 60 bpm
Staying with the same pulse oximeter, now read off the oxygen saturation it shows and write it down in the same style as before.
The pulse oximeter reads 89 %
